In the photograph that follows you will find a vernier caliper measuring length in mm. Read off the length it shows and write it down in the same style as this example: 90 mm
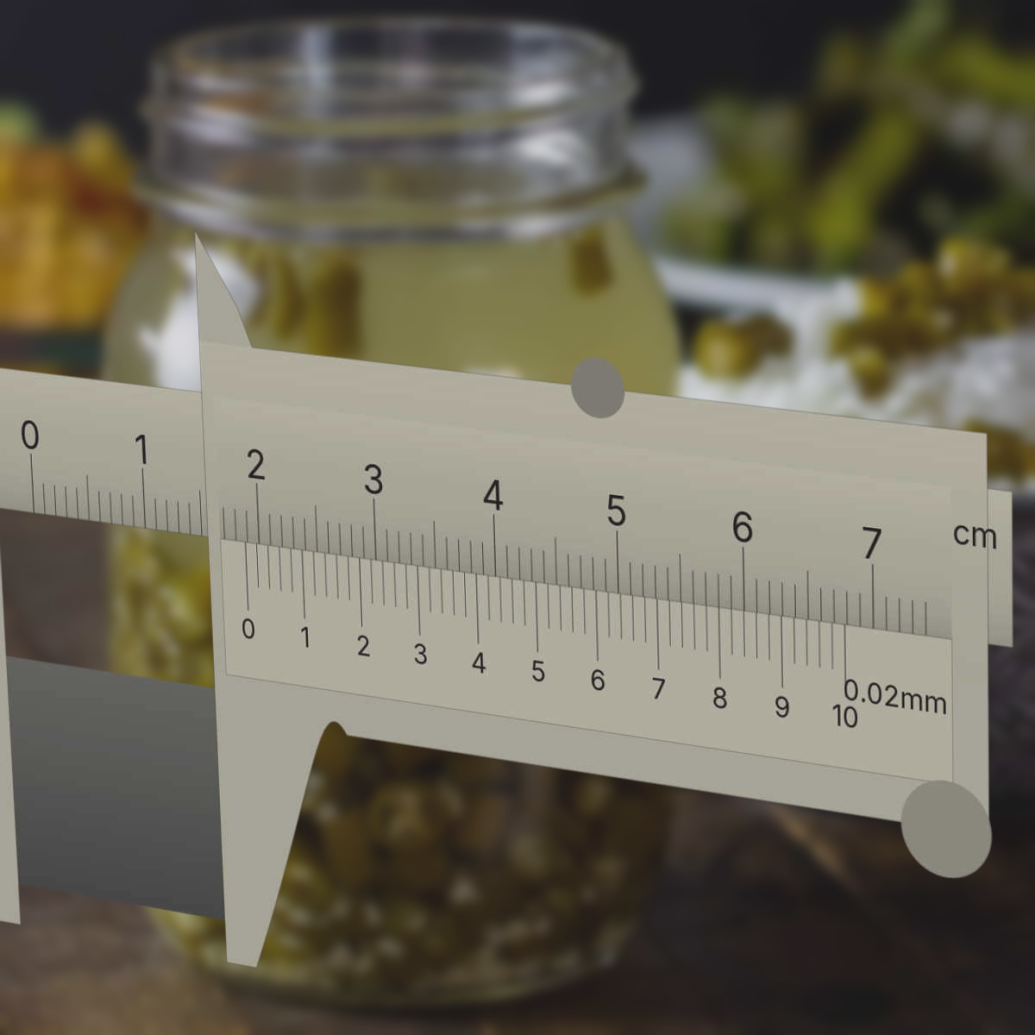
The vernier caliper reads 18.8 mm
